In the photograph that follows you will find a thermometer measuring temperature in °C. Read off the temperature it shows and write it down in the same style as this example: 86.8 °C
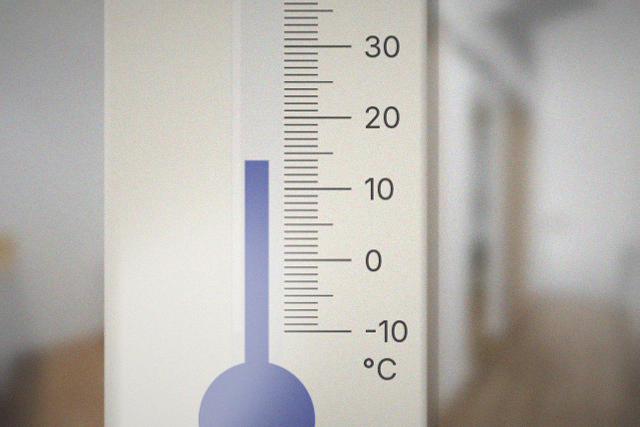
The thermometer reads 14 °C
